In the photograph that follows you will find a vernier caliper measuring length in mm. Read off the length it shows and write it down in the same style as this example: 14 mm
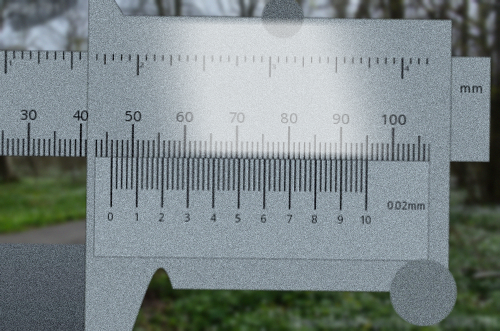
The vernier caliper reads 46.0 mm
